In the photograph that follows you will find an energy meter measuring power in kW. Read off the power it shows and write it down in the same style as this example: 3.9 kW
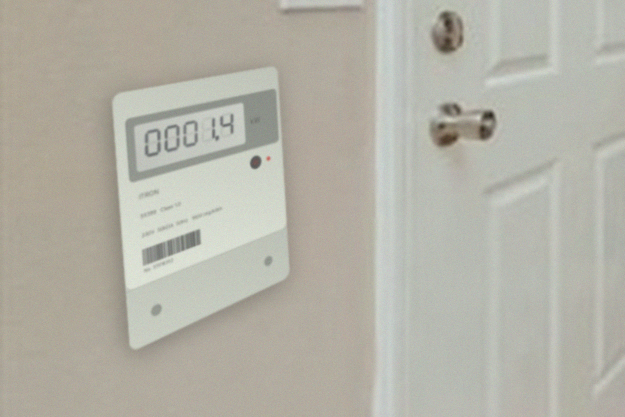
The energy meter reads 1.4 kW
